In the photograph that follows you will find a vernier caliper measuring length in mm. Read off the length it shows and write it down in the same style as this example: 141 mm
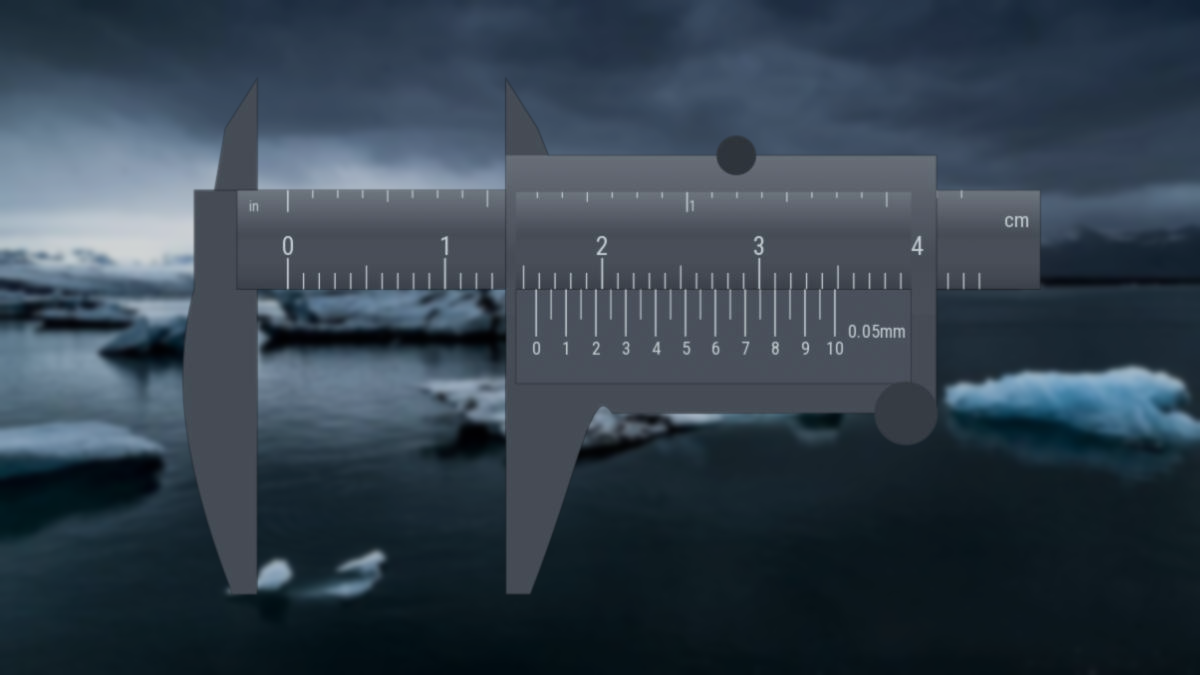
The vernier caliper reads 15.8 mm
